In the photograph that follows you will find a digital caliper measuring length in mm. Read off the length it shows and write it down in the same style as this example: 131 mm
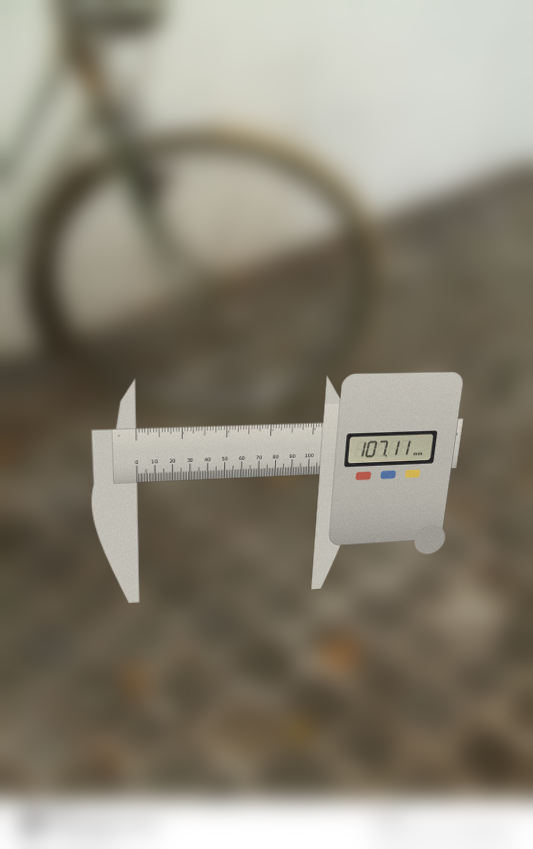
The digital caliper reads 107.11 mm
